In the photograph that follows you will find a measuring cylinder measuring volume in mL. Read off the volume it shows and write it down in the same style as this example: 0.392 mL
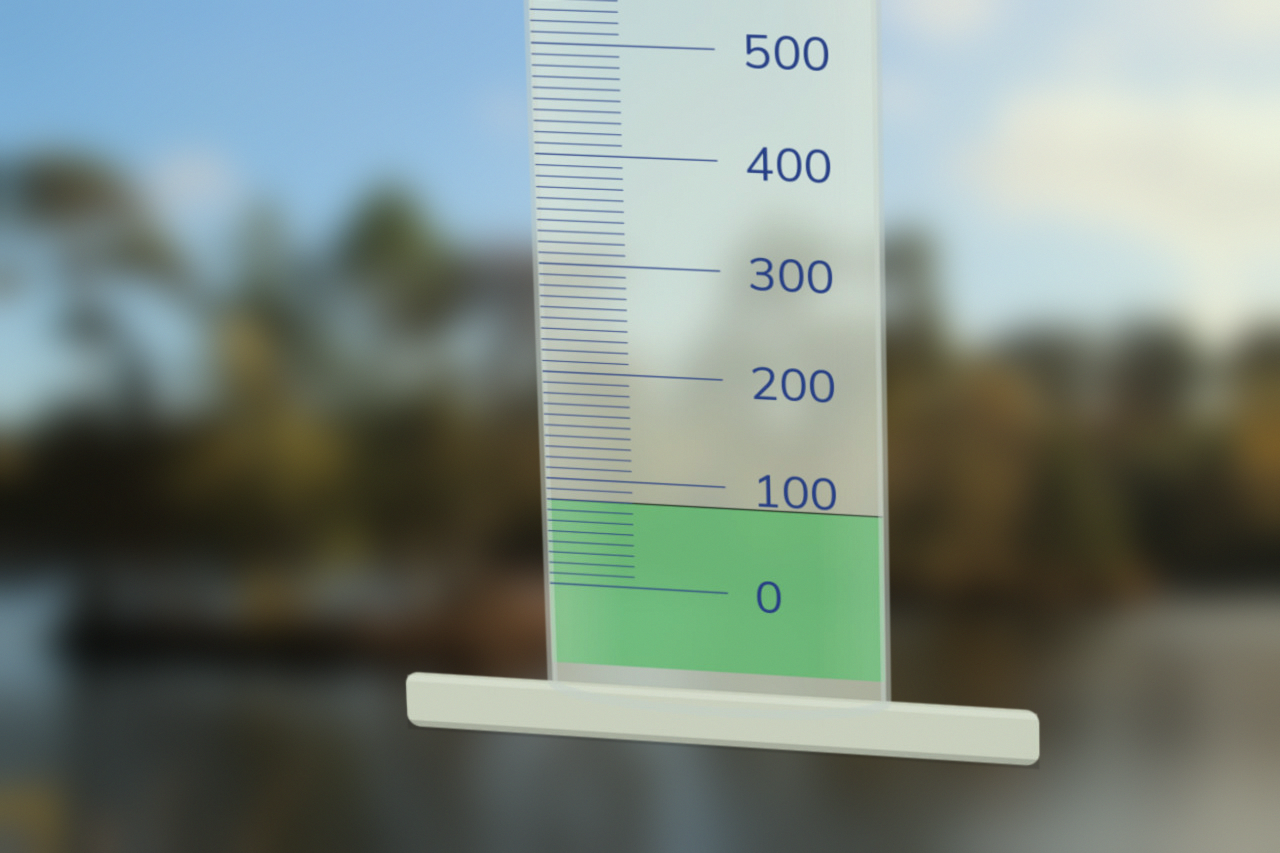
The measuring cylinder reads 80 mL
